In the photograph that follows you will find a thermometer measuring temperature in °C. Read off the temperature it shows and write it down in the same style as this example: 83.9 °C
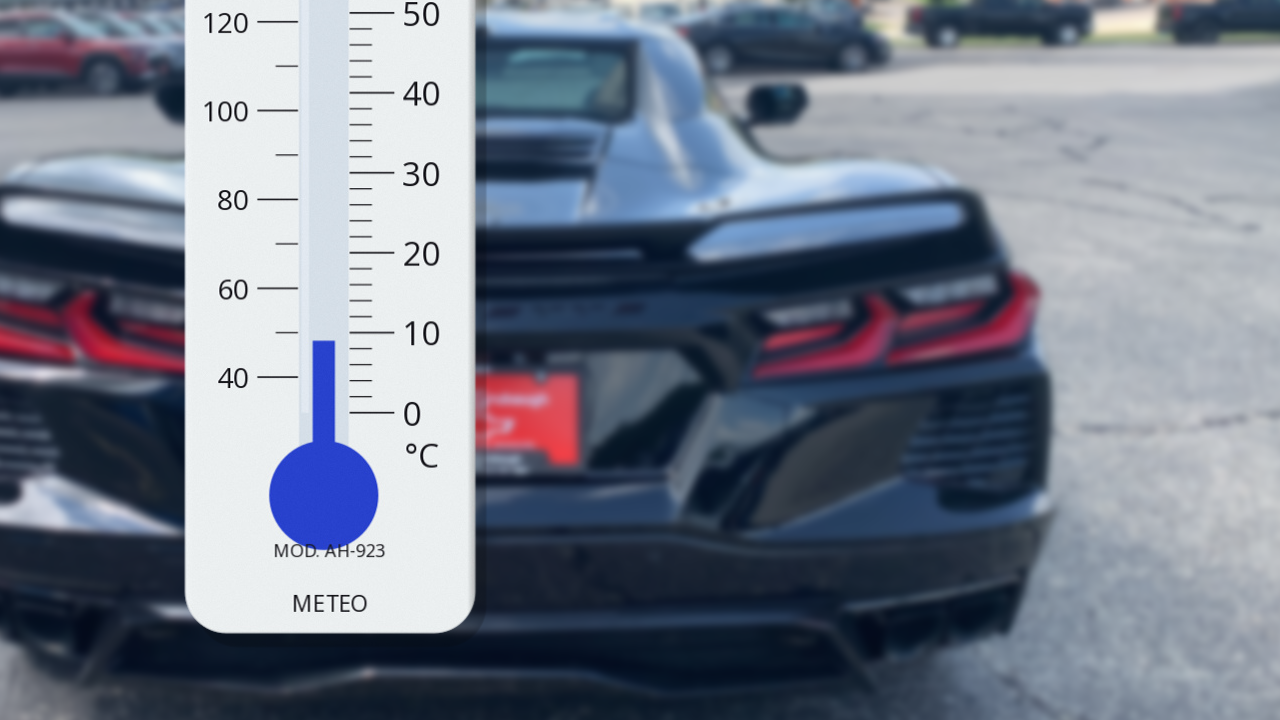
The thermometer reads 9 °C
